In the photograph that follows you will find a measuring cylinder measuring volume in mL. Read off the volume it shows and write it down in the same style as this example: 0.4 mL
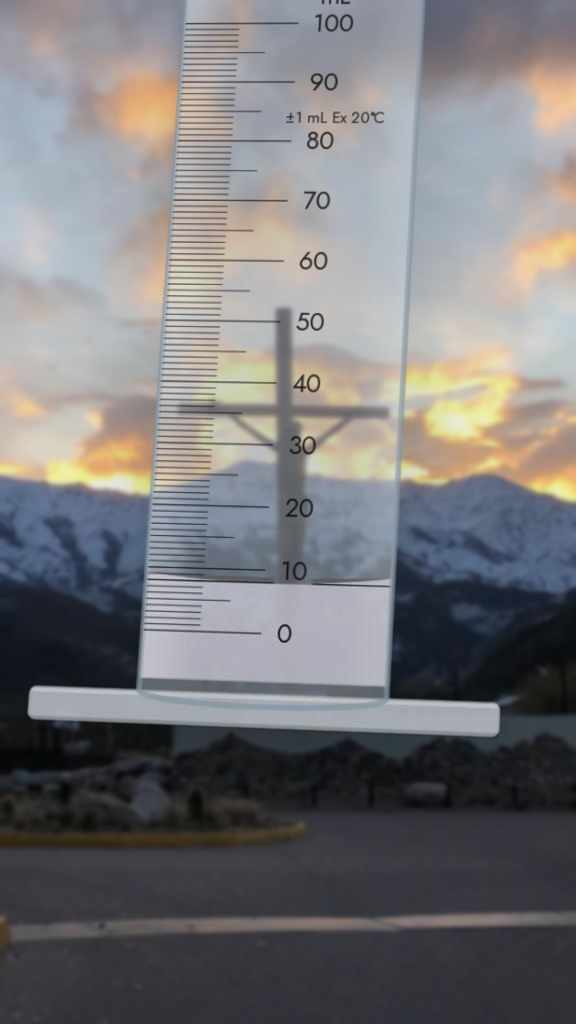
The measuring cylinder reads 8 mL
